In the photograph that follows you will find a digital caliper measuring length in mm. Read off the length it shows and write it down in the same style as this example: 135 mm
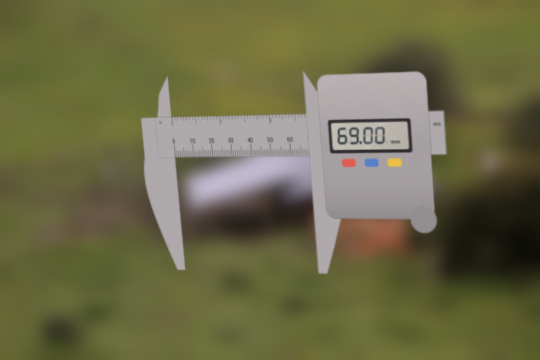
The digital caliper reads 69.00 mm
